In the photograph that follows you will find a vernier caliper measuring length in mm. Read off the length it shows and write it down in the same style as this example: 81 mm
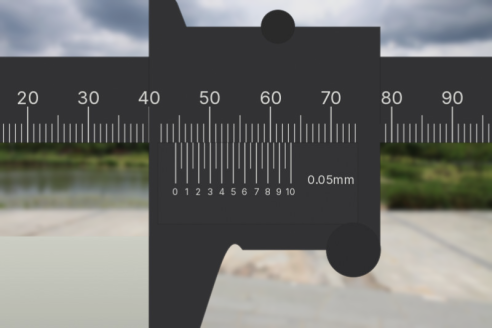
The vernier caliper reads 44.4 mm
